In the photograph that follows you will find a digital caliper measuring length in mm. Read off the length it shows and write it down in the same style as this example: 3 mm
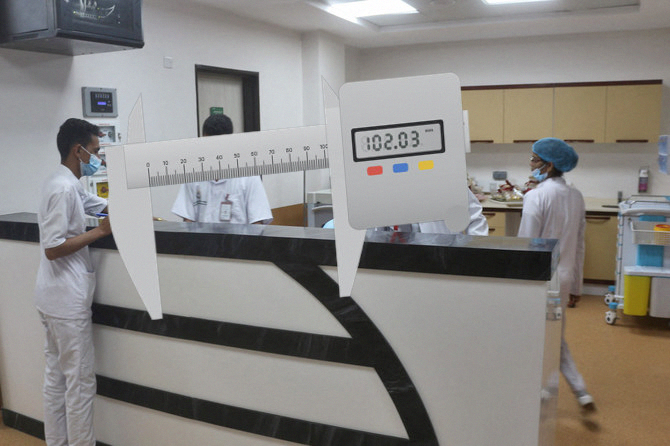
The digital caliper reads 102.03 mm
